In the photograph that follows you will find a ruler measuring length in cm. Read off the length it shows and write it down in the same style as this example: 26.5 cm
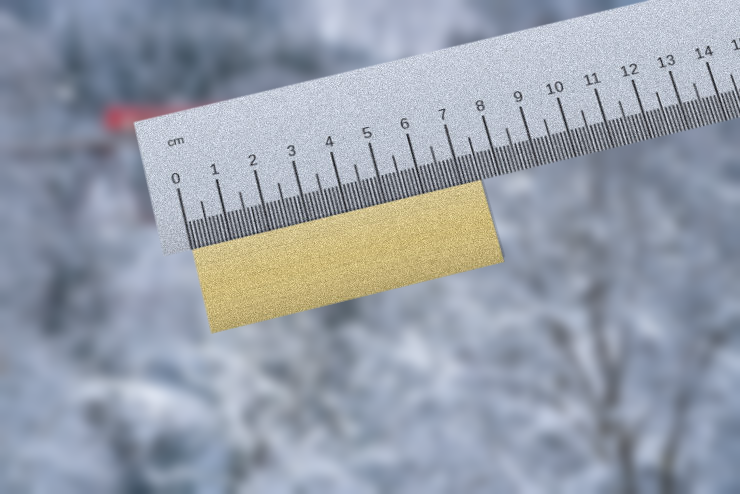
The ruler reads 7.5 cm
